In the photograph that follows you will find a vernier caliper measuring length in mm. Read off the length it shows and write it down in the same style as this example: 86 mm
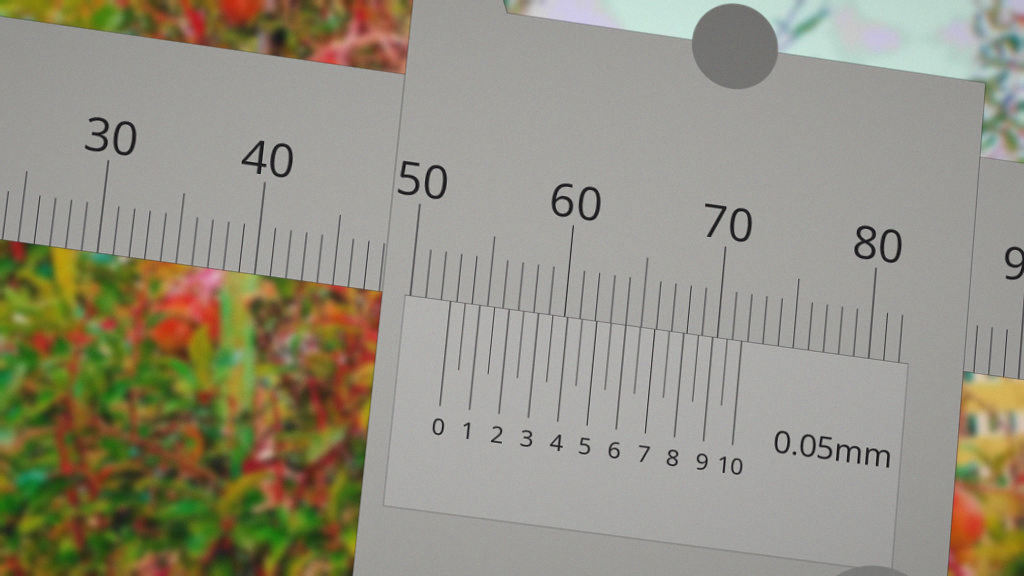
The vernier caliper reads 52.6 mm
